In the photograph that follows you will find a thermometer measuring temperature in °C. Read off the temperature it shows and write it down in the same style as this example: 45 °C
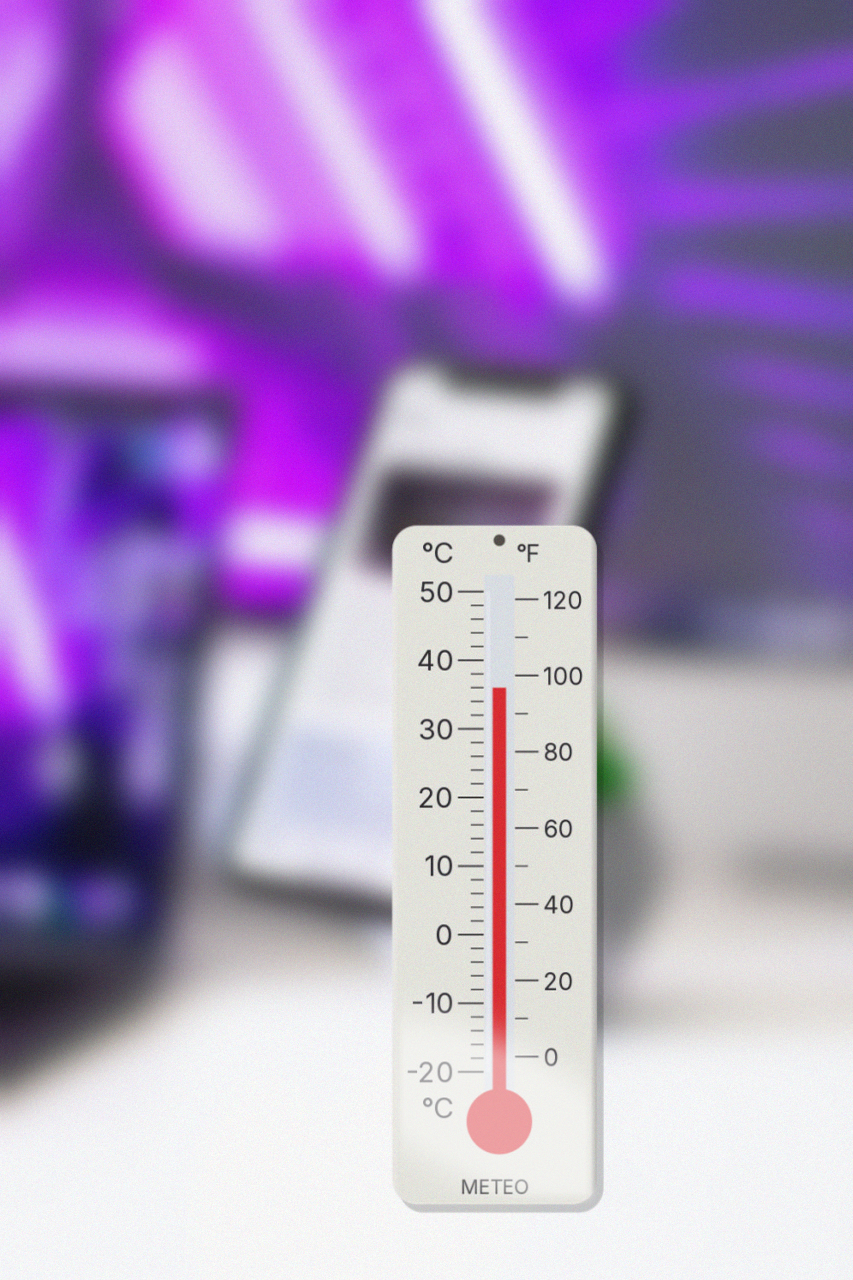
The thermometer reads 36 °C
